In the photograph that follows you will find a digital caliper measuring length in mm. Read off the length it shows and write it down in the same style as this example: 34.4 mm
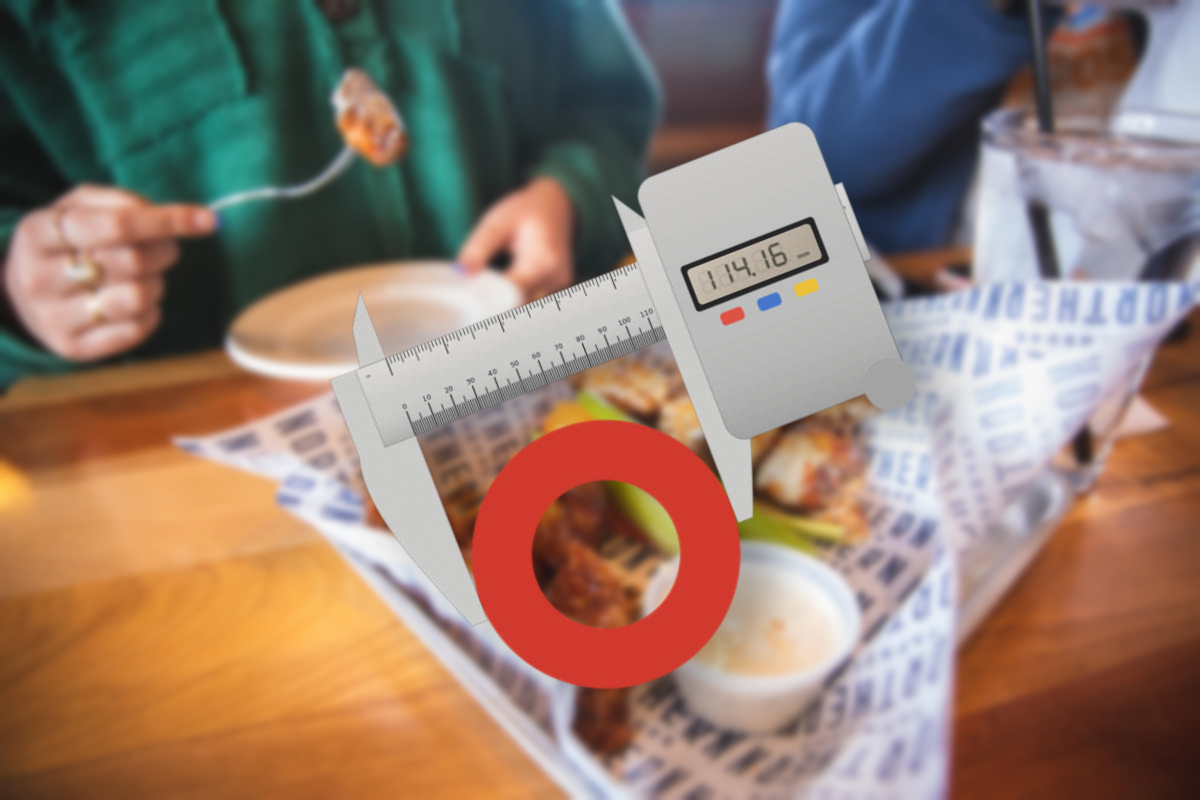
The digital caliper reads 114.16 mm
